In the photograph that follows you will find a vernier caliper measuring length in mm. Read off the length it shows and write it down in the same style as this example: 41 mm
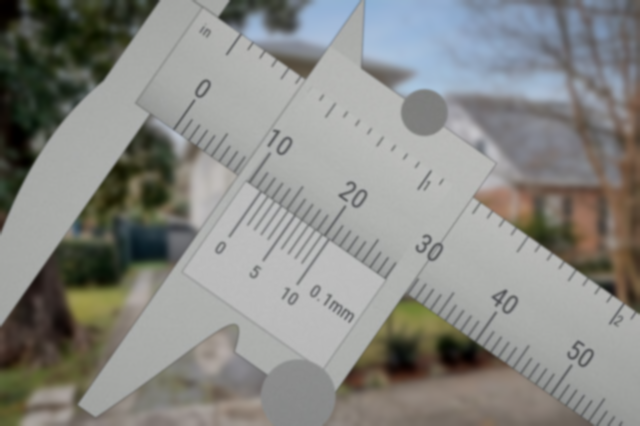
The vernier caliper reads 11.6 mm
